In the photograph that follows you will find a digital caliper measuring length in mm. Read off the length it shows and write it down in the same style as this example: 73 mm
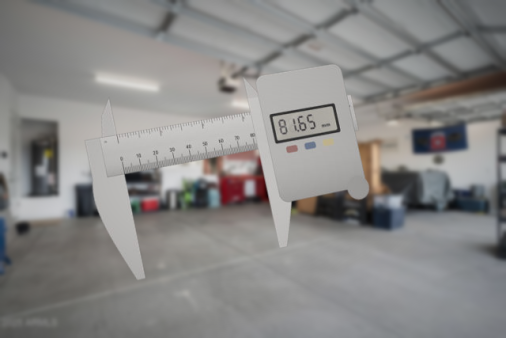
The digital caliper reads 81.65 mm
